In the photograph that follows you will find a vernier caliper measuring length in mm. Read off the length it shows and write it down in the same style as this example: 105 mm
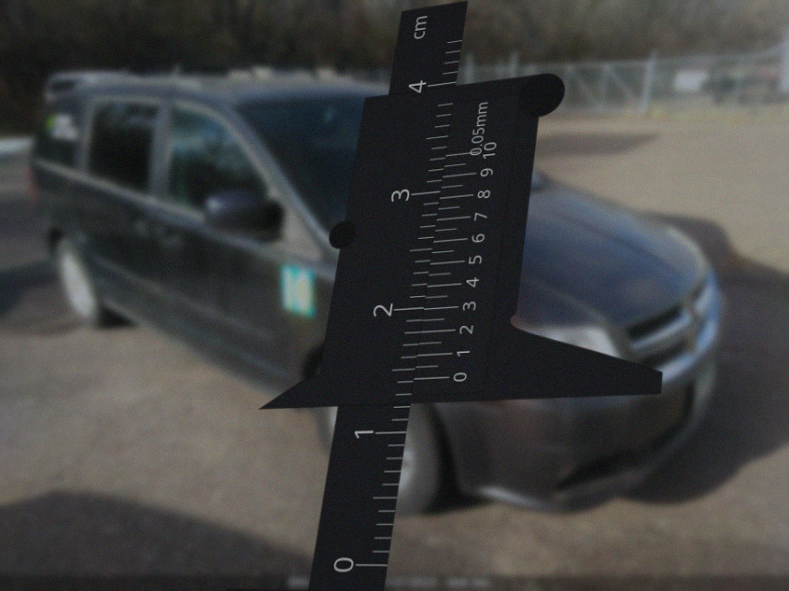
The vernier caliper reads 14.2 mm
